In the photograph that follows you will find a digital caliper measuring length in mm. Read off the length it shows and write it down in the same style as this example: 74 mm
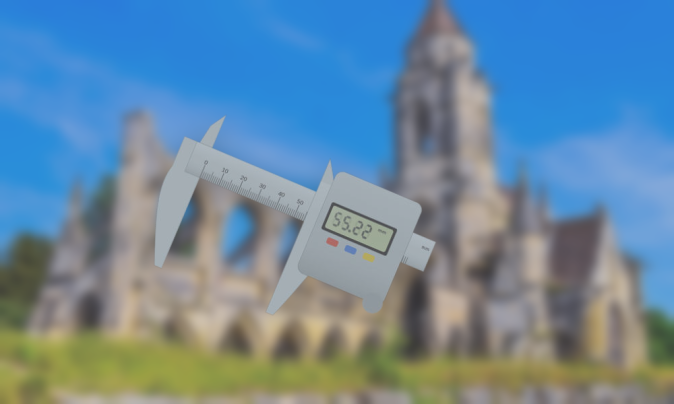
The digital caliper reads 55.22 mm
